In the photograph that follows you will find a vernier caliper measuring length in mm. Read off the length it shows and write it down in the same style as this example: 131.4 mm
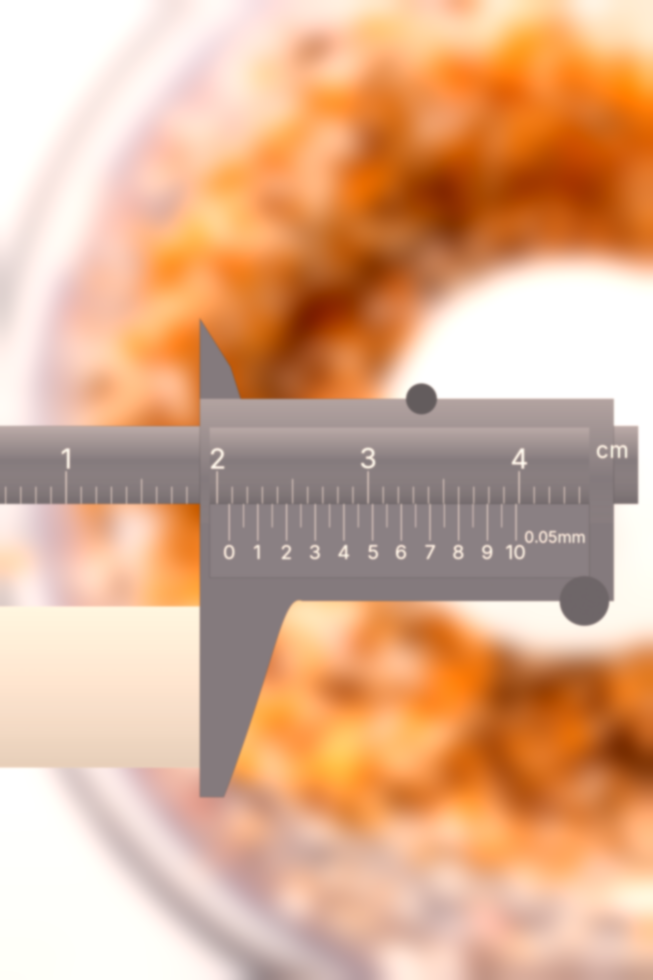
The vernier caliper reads 20.8 mm
